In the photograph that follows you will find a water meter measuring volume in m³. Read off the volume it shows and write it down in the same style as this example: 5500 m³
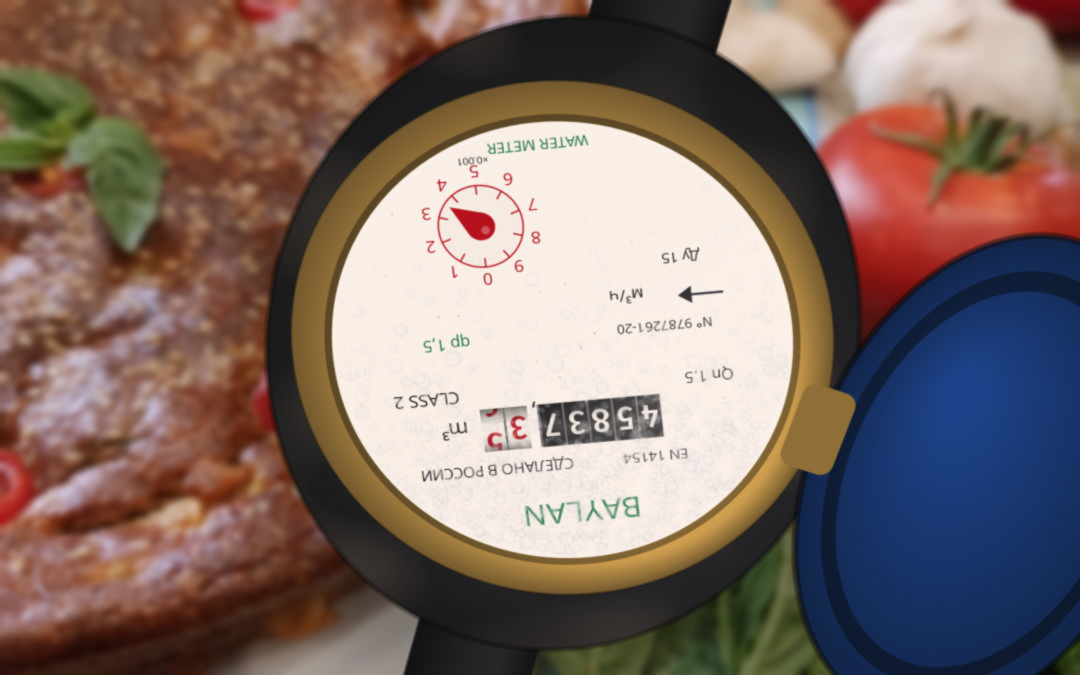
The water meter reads 45837.353 m³
